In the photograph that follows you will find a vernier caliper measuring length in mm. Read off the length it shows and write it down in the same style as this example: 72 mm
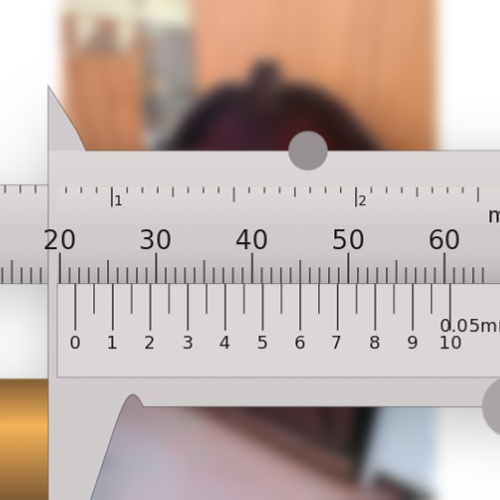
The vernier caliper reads 21.6 mm
